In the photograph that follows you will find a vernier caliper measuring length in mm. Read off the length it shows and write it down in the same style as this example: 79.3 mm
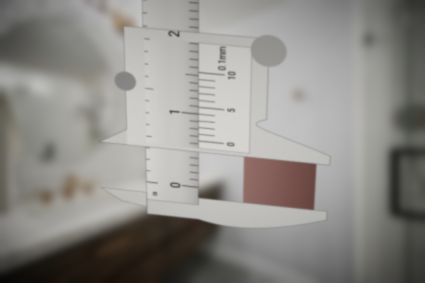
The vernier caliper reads 6.4 mm
